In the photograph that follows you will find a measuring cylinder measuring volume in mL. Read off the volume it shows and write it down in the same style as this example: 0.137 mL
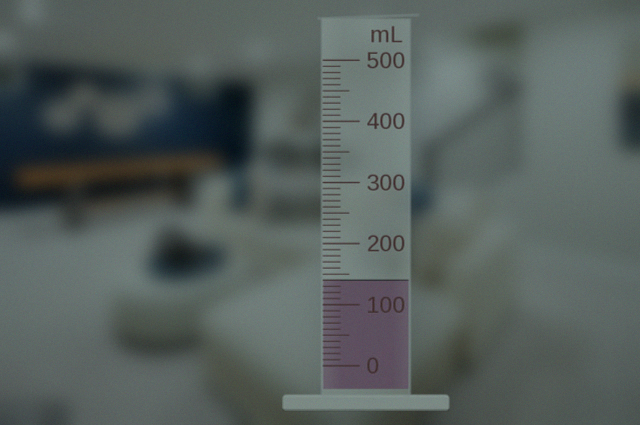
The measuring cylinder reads 140 mL
